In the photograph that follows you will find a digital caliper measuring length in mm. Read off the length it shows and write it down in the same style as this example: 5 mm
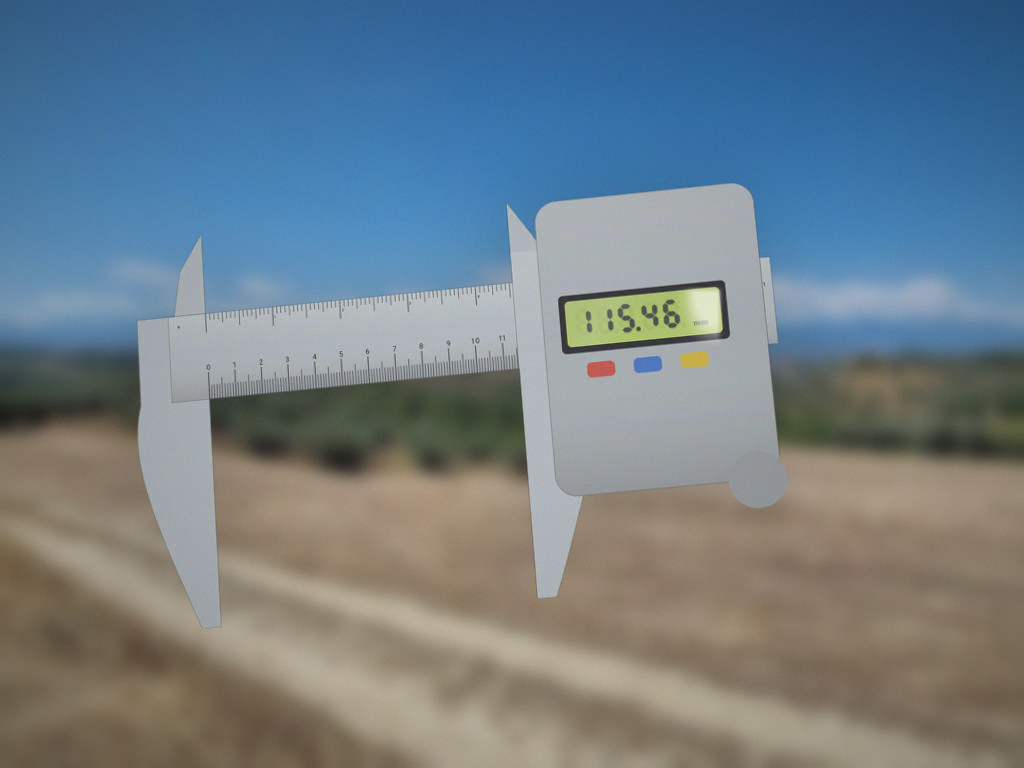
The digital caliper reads 115.46 mm
